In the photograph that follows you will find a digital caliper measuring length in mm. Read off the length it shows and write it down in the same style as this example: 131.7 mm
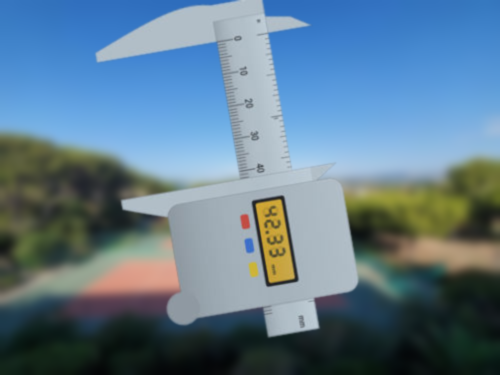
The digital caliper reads 42.33 mm
